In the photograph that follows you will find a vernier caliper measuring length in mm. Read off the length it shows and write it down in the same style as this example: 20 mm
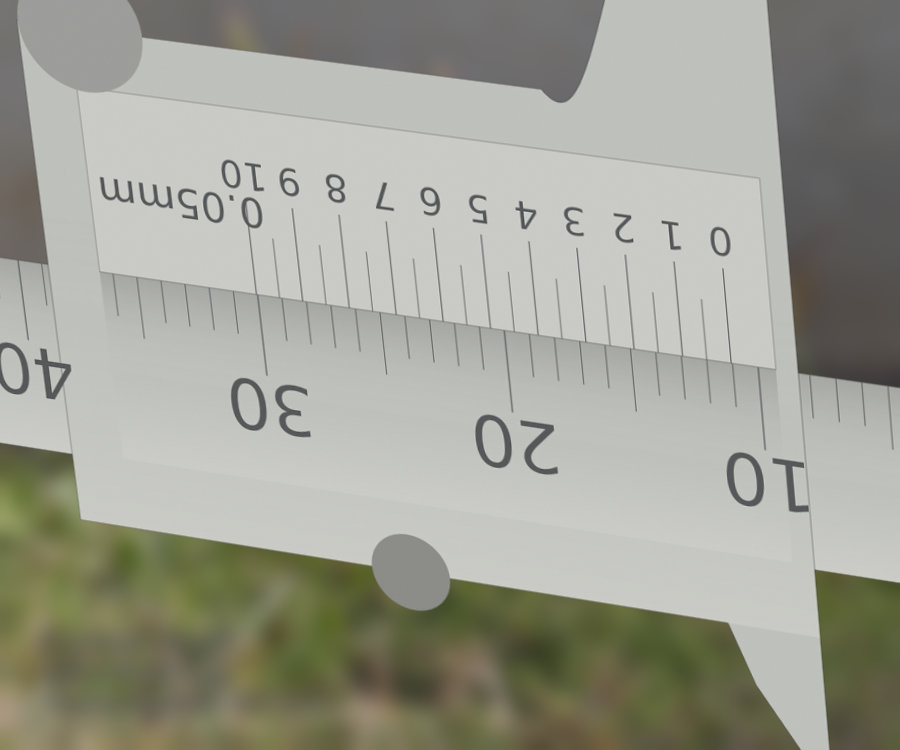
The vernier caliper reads 11.05 mm
